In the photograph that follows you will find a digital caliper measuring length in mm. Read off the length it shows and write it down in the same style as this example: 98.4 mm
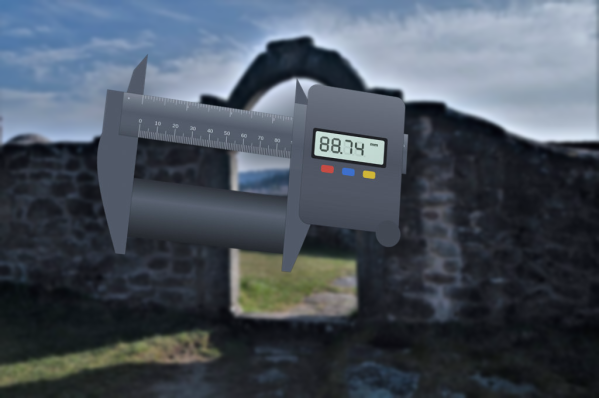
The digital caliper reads 88.74 mm
